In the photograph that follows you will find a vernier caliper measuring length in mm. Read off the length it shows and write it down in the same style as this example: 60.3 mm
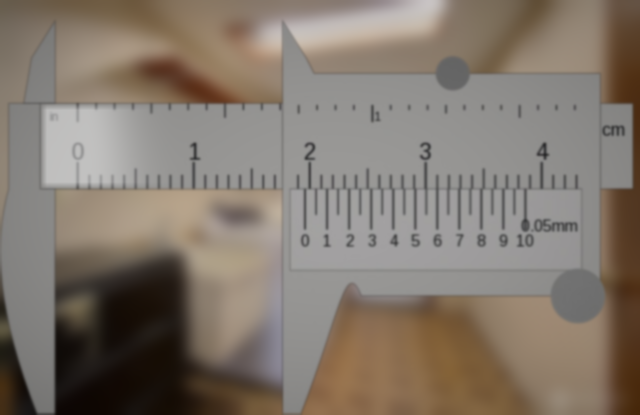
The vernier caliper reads 19.6 mm
